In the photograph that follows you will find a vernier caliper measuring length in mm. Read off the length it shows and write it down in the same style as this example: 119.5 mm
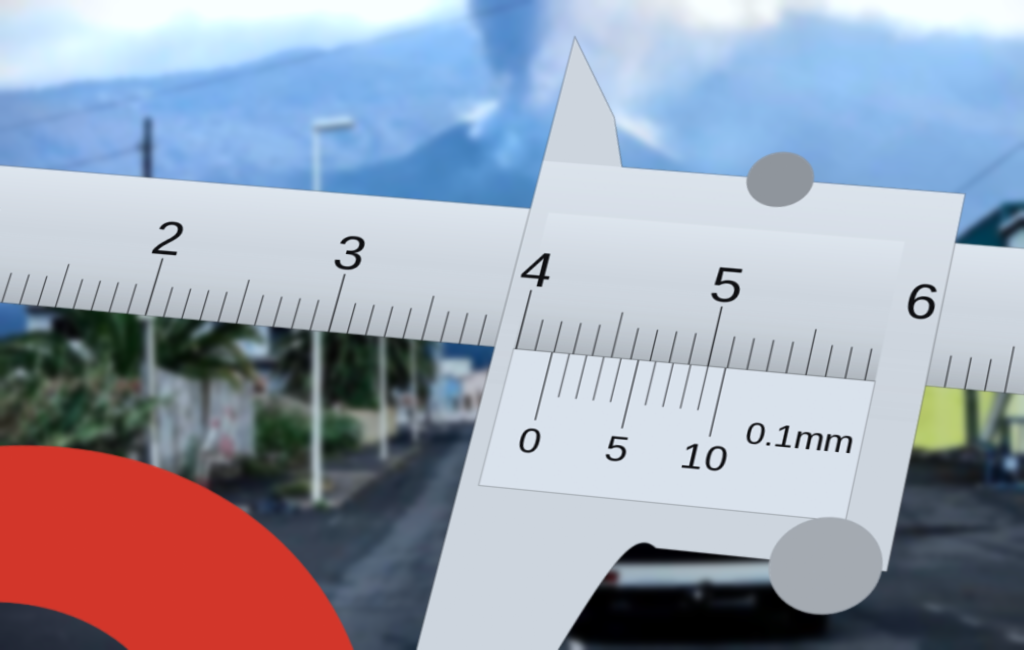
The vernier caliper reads 41.9 mm
